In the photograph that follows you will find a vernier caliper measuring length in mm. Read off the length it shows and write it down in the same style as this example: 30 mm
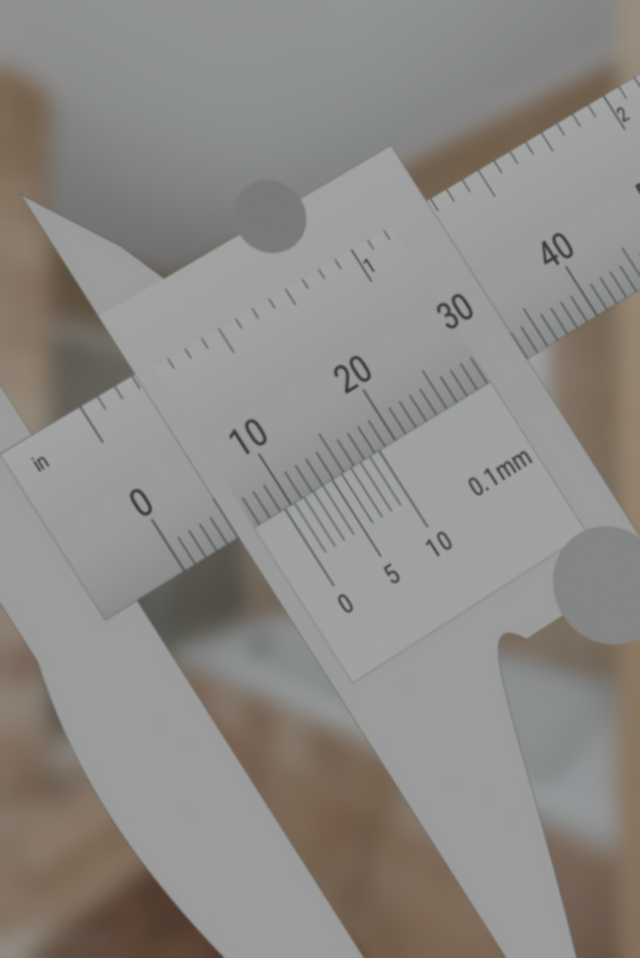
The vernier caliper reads 9.4 mm
